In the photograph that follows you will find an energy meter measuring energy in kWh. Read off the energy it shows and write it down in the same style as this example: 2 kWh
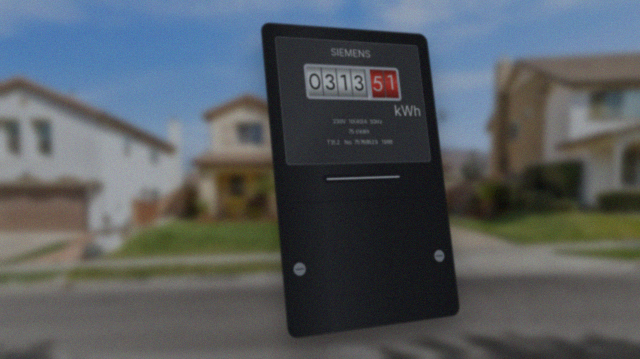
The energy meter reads 313.51 kWh
